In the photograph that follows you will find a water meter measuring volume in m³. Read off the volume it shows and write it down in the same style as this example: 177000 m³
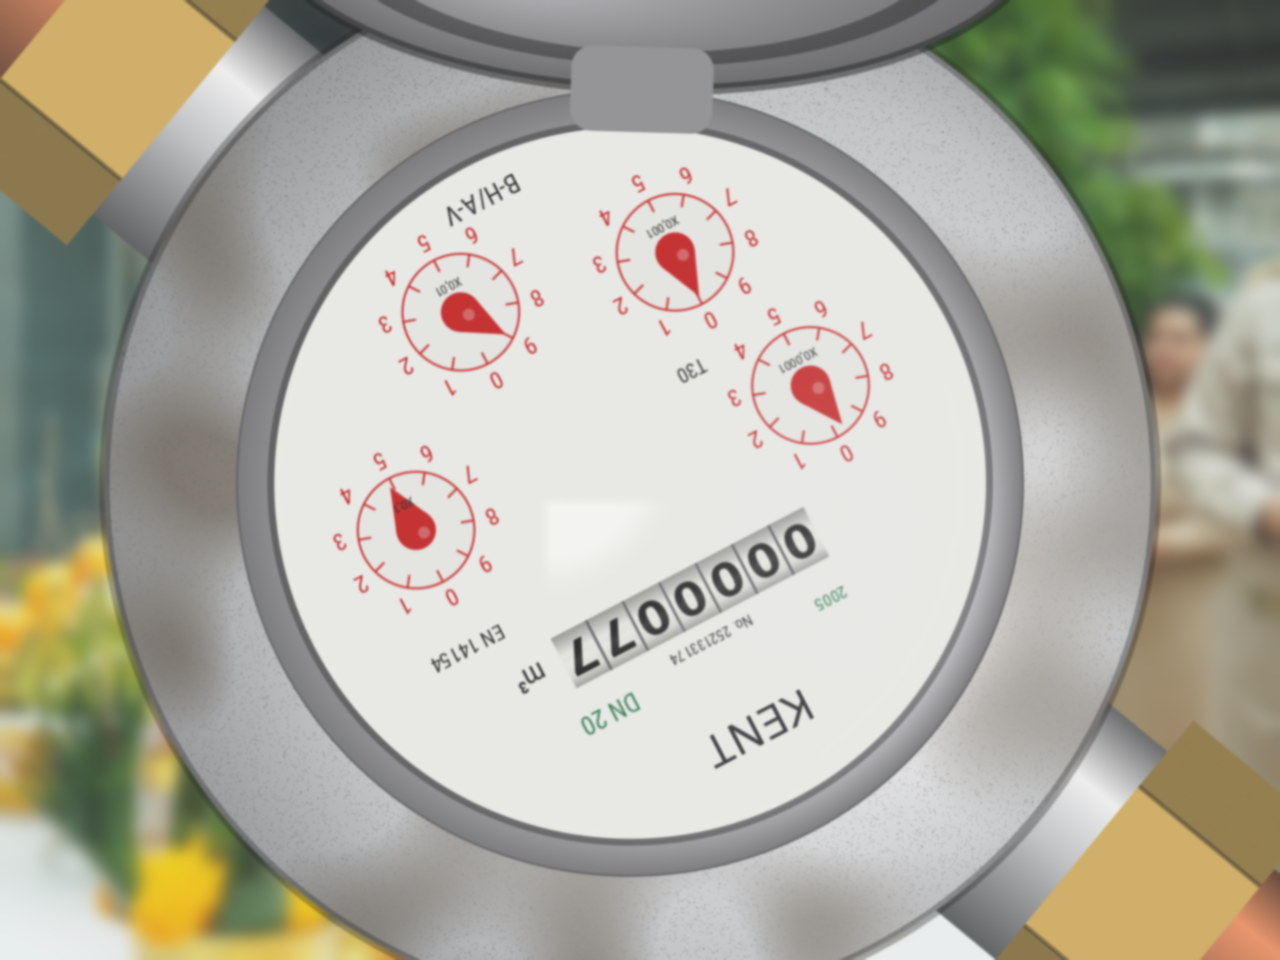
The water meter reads 77.4899 m³
